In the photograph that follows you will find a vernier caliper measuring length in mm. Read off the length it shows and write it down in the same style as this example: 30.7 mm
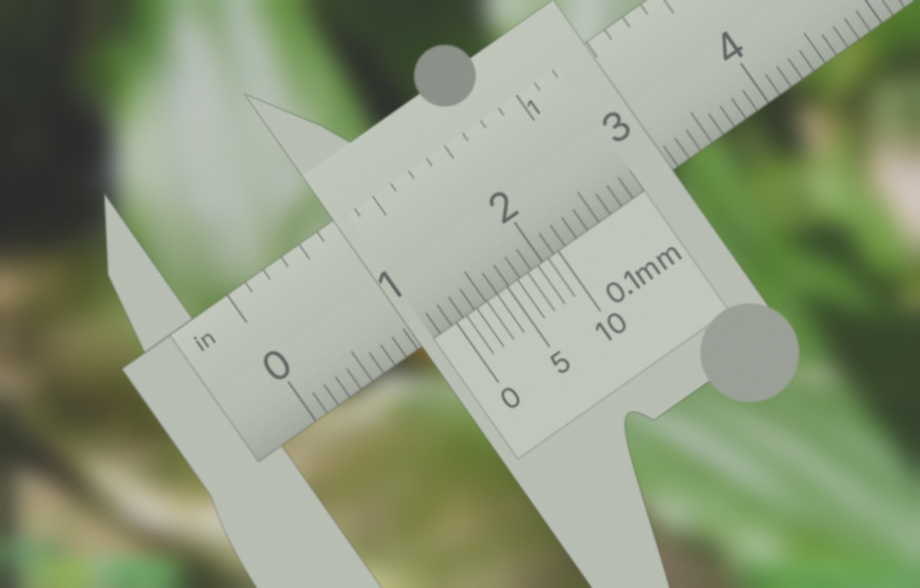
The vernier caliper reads 12.4 mm
